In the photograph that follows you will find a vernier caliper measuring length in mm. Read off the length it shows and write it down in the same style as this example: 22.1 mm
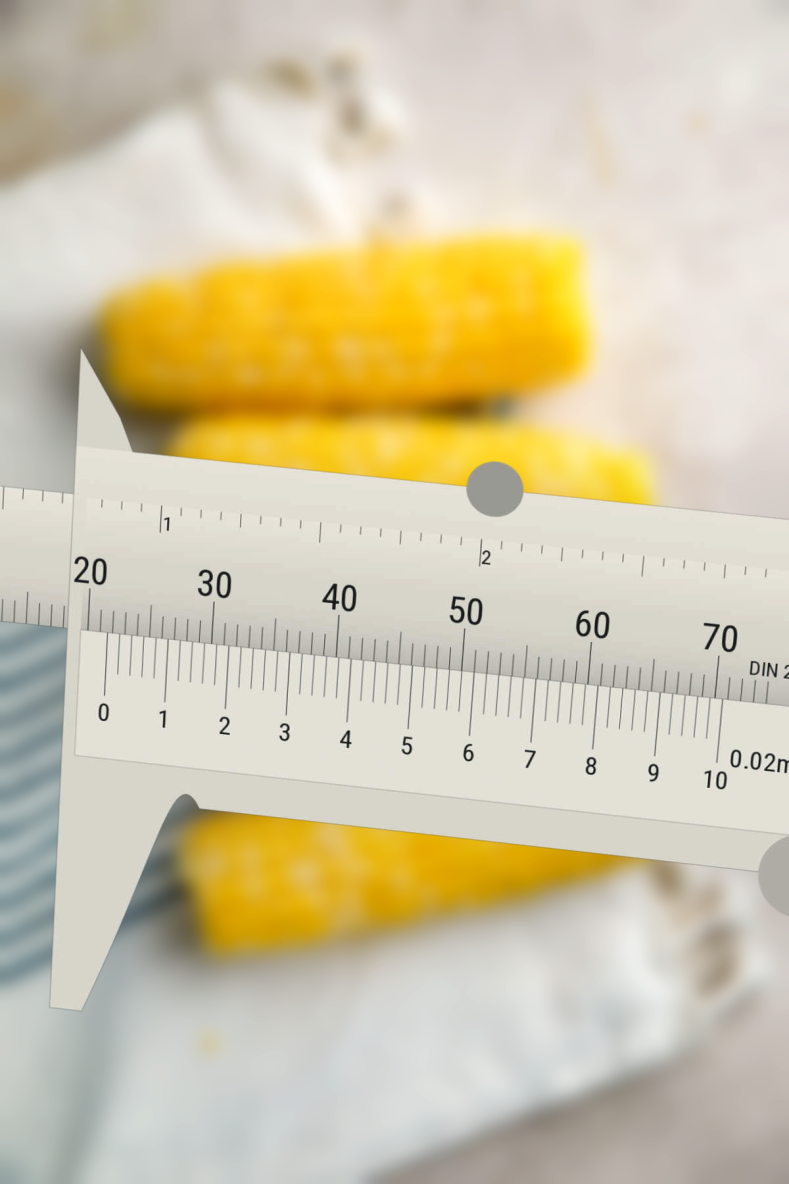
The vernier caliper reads 21.6 mm
